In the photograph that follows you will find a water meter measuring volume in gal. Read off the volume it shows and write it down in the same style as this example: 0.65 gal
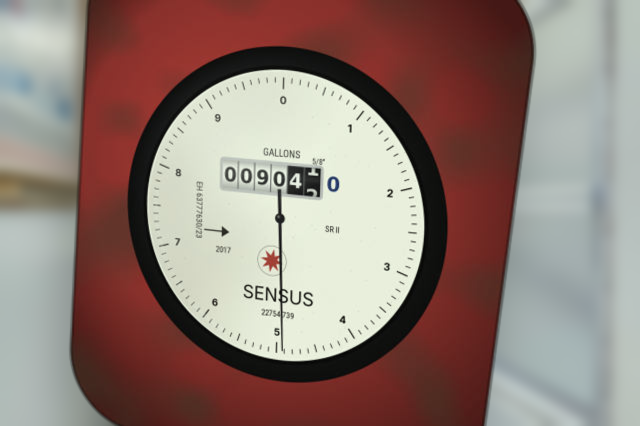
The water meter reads 90414.9 gal
